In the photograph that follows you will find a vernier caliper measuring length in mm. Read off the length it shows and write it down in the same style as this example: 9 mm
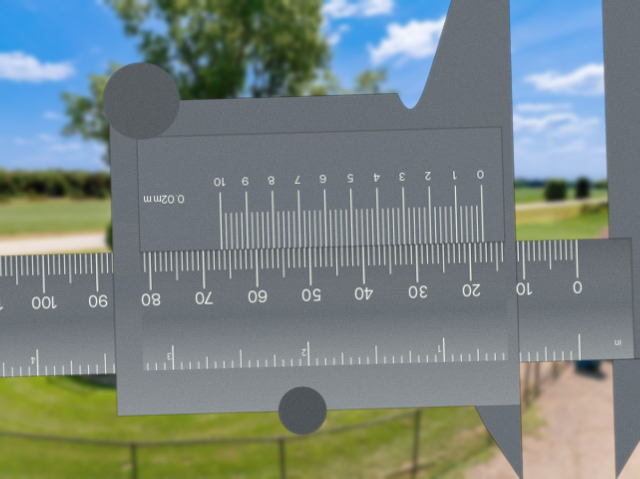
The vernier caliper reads 17.5 mm
